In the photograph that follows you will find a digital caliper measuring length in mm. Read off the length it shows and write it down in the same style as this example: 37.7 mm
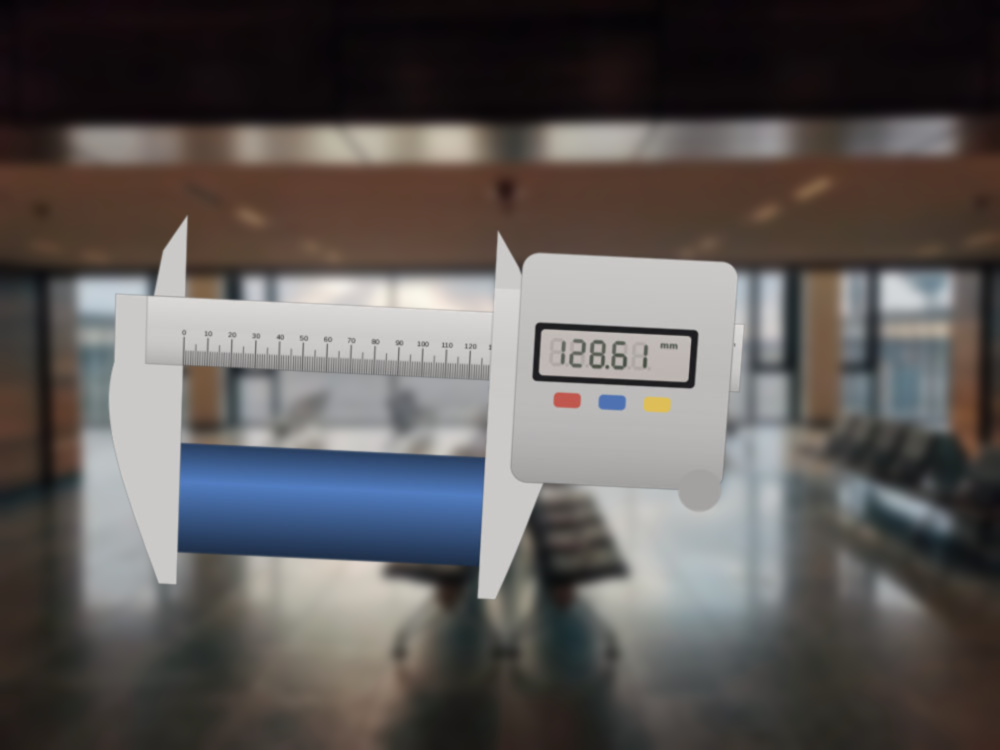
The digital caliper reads 128.61 mm
